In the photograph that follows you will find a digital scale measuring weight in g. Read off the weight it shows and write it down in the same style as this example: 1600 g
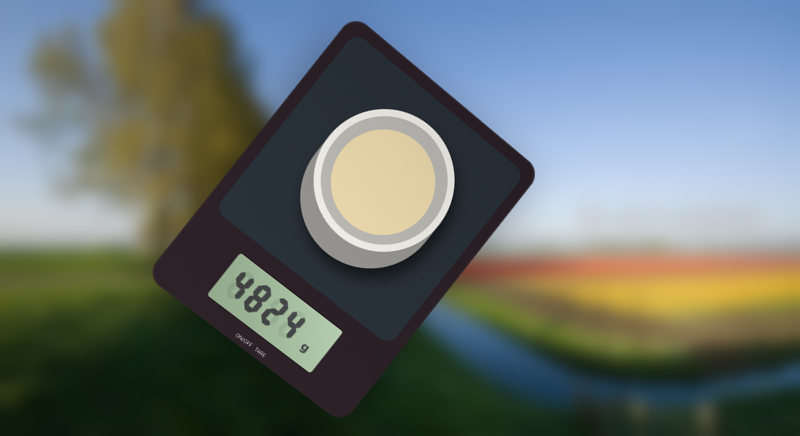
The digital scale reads 4824 g
